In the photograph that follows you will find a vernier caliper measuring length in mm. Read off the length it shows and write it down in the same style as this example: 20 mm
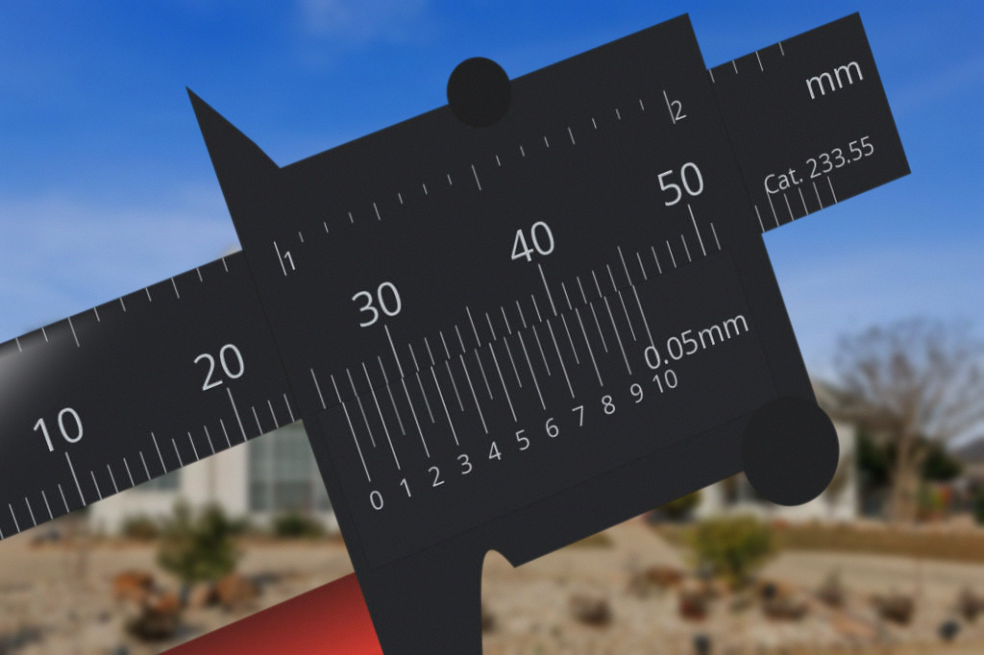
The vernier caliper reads 26.1 mm
